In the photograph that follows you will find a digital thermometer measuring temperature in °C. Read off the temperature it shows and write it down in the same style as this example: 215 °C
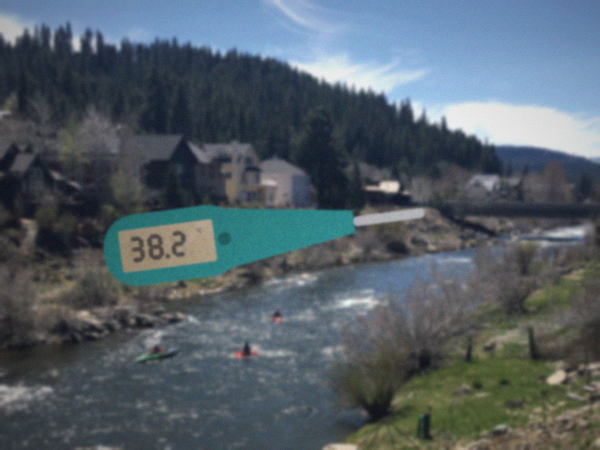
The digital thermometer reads 38.2 °C
